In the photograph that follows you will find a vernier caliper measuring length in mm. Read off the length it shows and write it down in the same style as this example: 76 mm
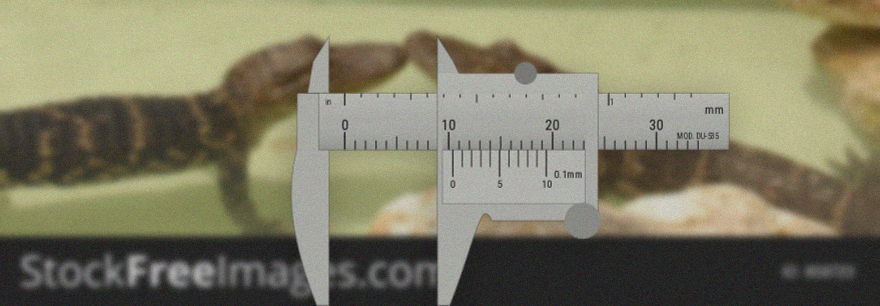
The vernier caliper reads 10.4 mm
